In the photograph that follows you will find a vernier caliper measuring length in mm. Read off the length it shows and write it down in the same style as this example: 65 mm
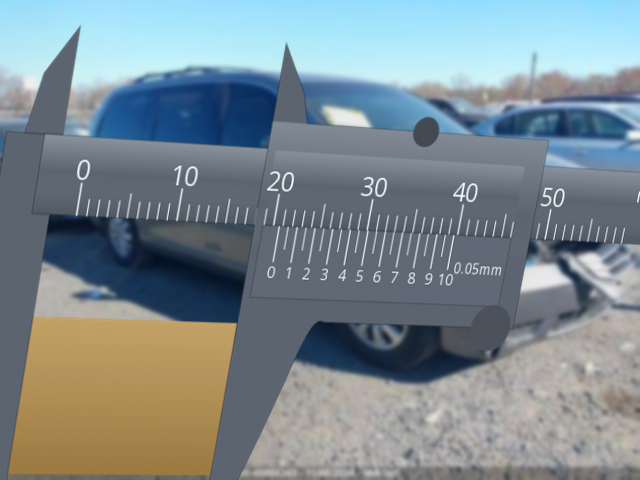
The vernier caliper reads 20.6 mm
